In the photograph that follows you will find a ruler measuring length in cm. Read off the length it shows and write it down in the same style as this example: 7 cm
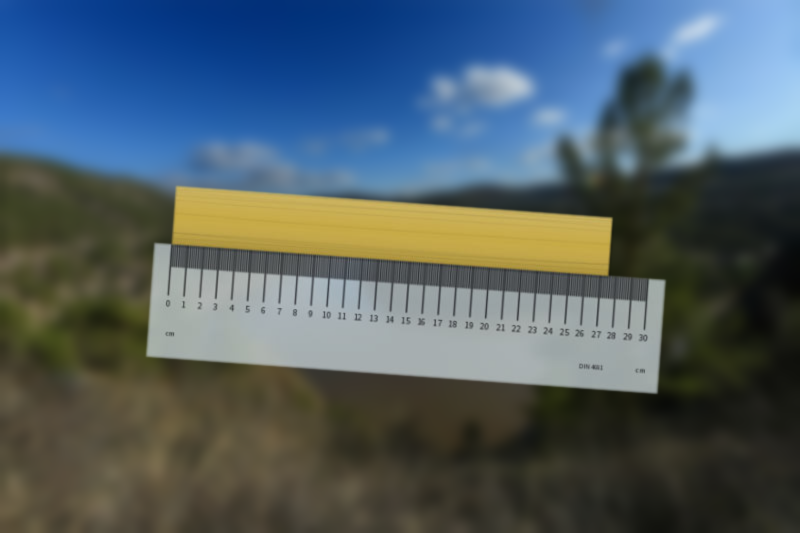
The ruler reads 27.5 cm
